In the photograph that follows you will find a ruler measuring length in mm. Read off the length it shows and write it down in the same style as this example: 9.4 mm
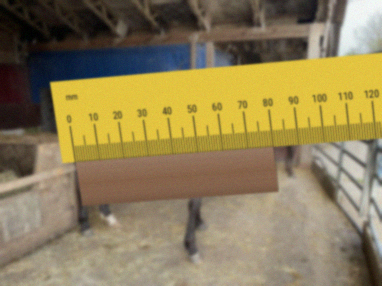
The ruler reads 80 mm
